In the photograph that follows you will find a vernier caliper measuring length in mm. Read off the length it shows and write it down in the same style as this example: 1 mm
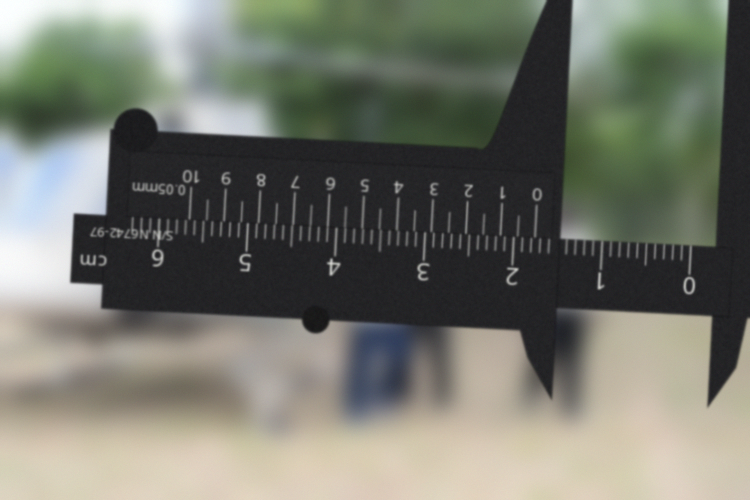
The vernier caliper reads 17.6 mm
